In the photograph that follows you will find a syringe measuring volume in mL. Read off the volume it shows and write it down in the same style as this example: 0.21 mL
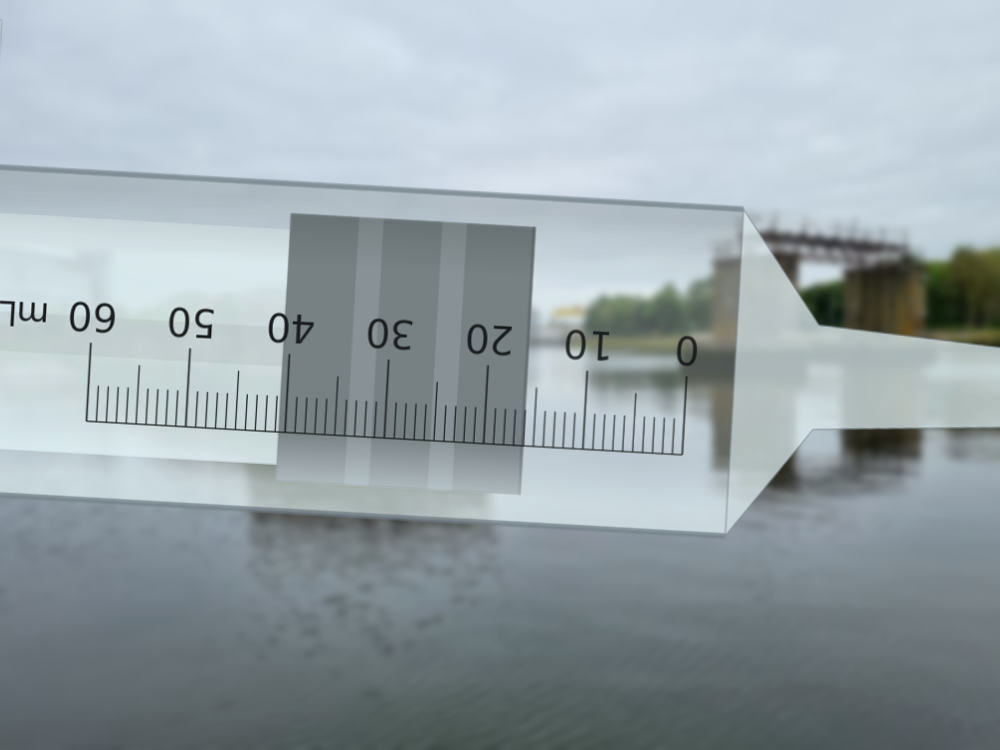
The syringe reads 16 mL
